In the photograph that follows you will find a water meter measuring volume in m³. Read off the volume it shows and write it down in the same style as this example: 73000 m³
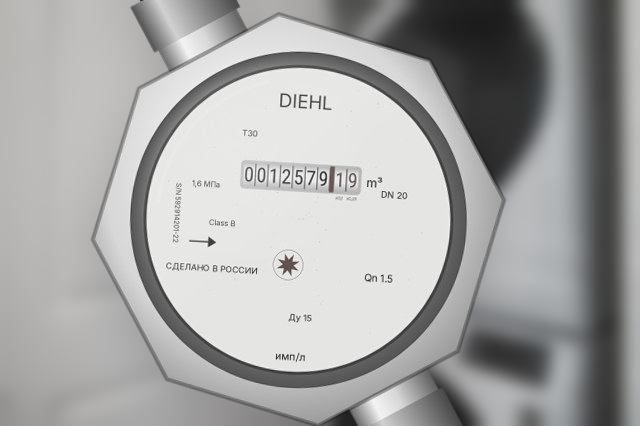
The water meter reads 12579.19 m³
